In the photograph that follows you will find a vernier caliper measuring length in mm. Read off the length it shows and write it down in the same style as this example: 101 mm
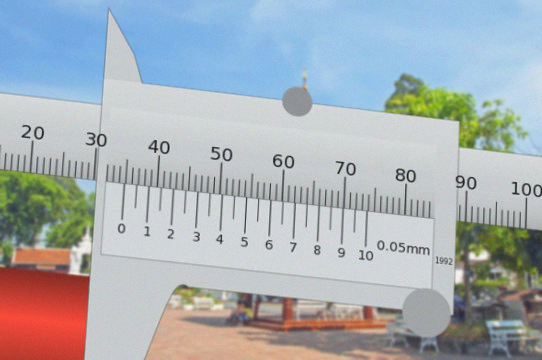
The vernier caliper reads 34.8 mm
